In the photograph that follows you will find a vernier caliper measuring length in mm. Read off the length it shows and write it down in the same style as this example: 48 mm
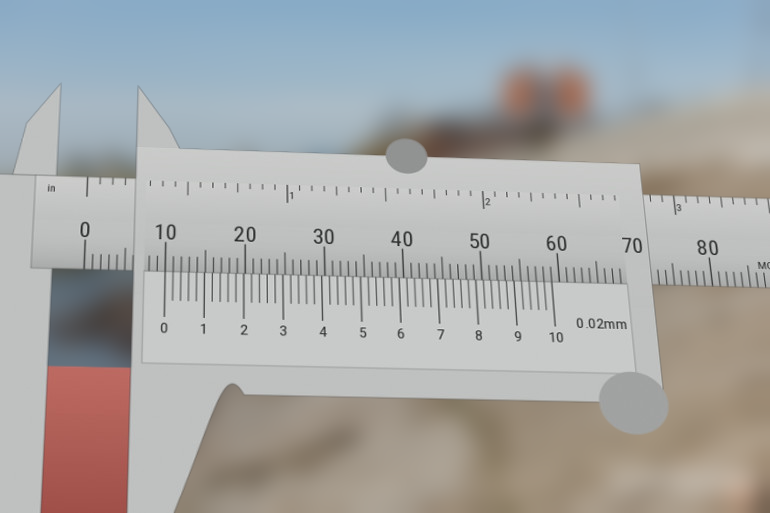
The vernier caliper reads 10.0 mm
